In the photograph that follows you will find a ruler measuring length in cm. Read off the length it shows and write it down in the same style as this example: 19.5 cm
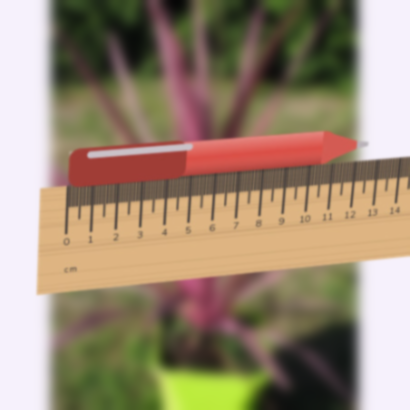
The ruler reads 12.5 cm
